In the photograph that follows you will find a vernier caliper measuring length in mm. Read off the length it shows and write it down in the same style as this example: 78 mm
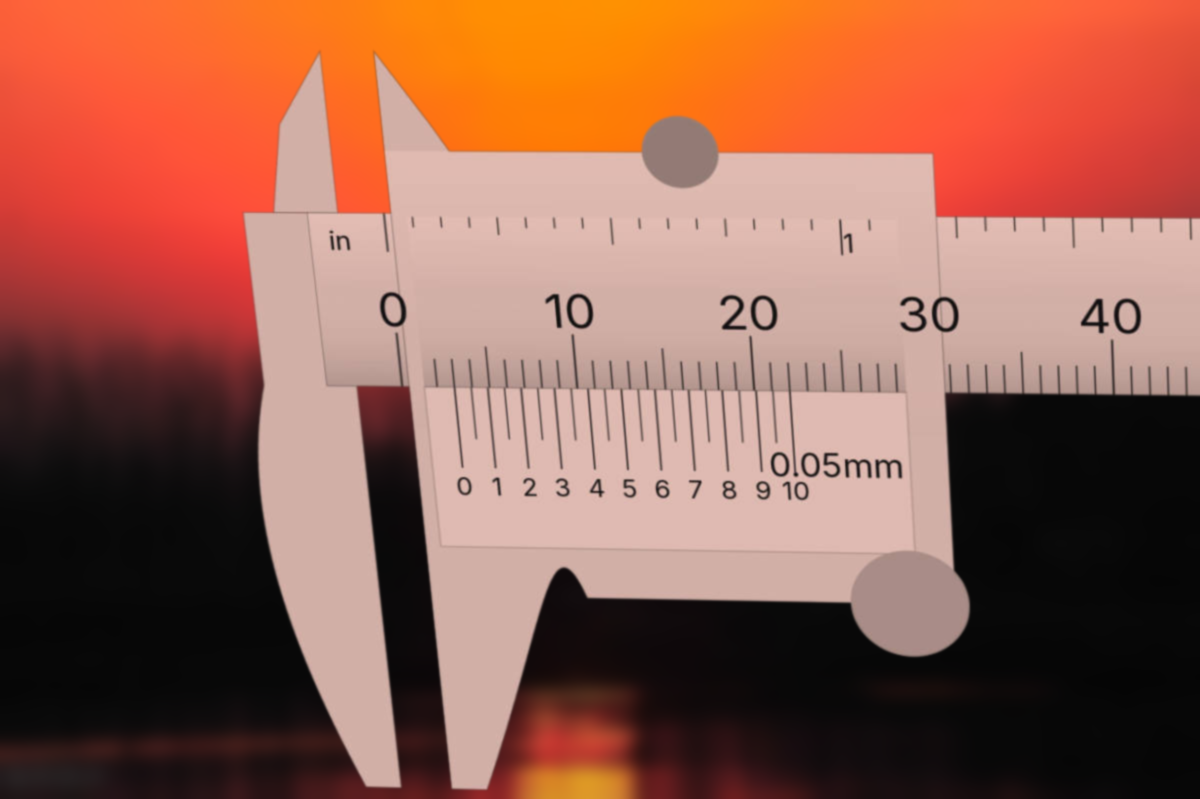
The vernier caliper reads 3.0 mm
